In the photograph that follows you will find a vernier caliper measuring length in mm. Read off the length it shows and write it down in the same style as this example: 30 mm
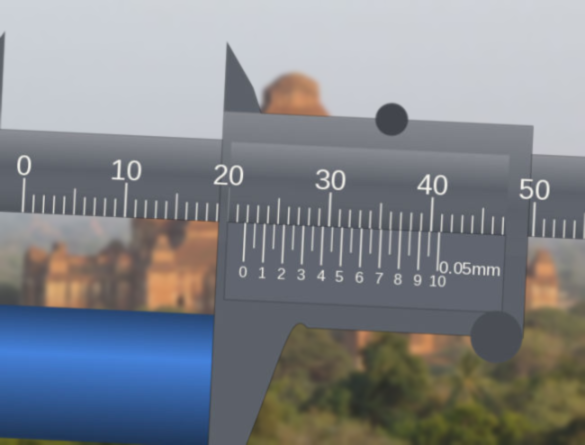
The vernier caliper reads 21.8 mm
